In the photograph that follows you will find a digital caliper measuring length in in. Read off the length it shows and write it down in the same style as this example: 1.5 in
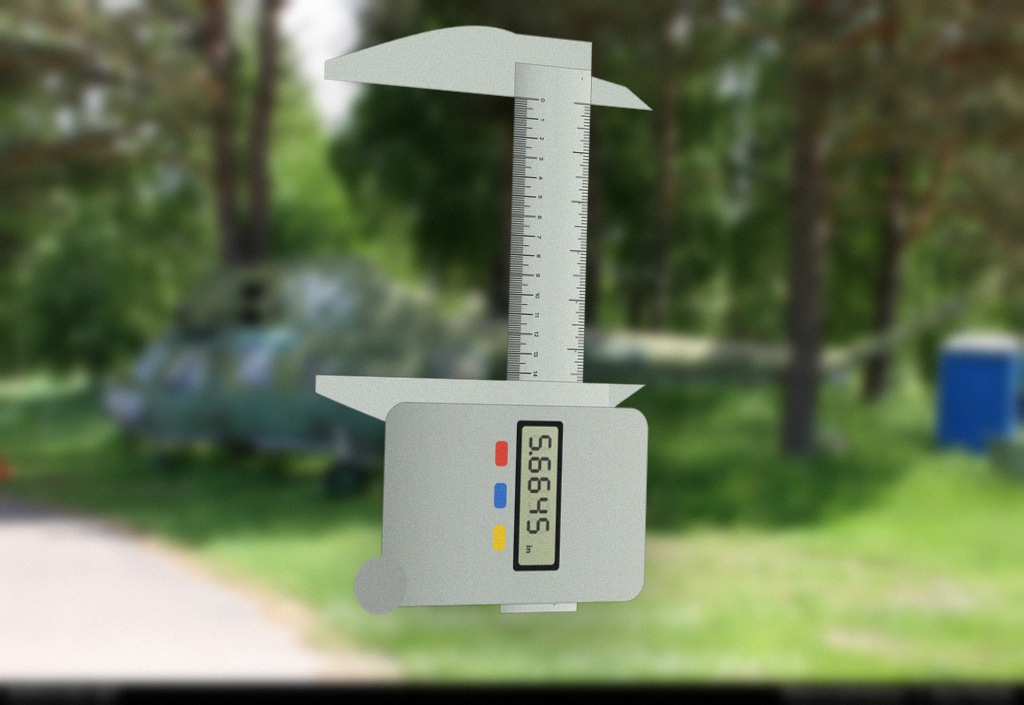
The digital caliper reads 5.6645 in
